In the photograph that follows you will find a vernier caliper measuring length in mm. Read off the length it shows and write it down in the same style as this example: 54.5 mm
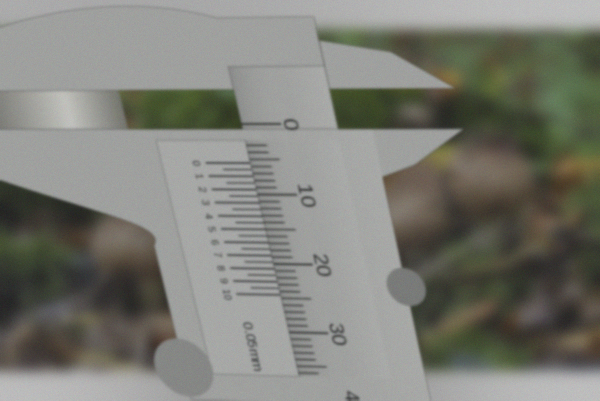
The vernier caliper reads 5.5 mm
